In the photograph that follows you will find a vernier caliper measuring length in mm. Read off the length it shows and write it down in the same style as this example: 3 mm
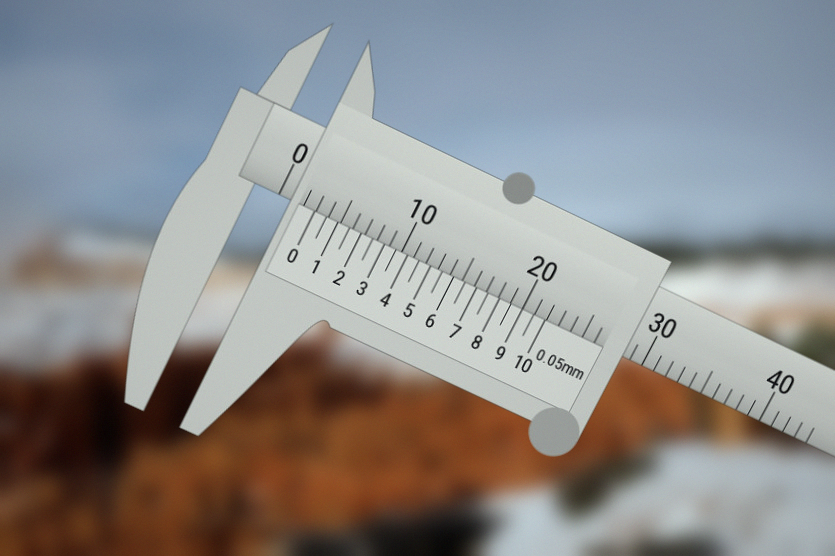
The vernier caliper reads 2.9 mm
